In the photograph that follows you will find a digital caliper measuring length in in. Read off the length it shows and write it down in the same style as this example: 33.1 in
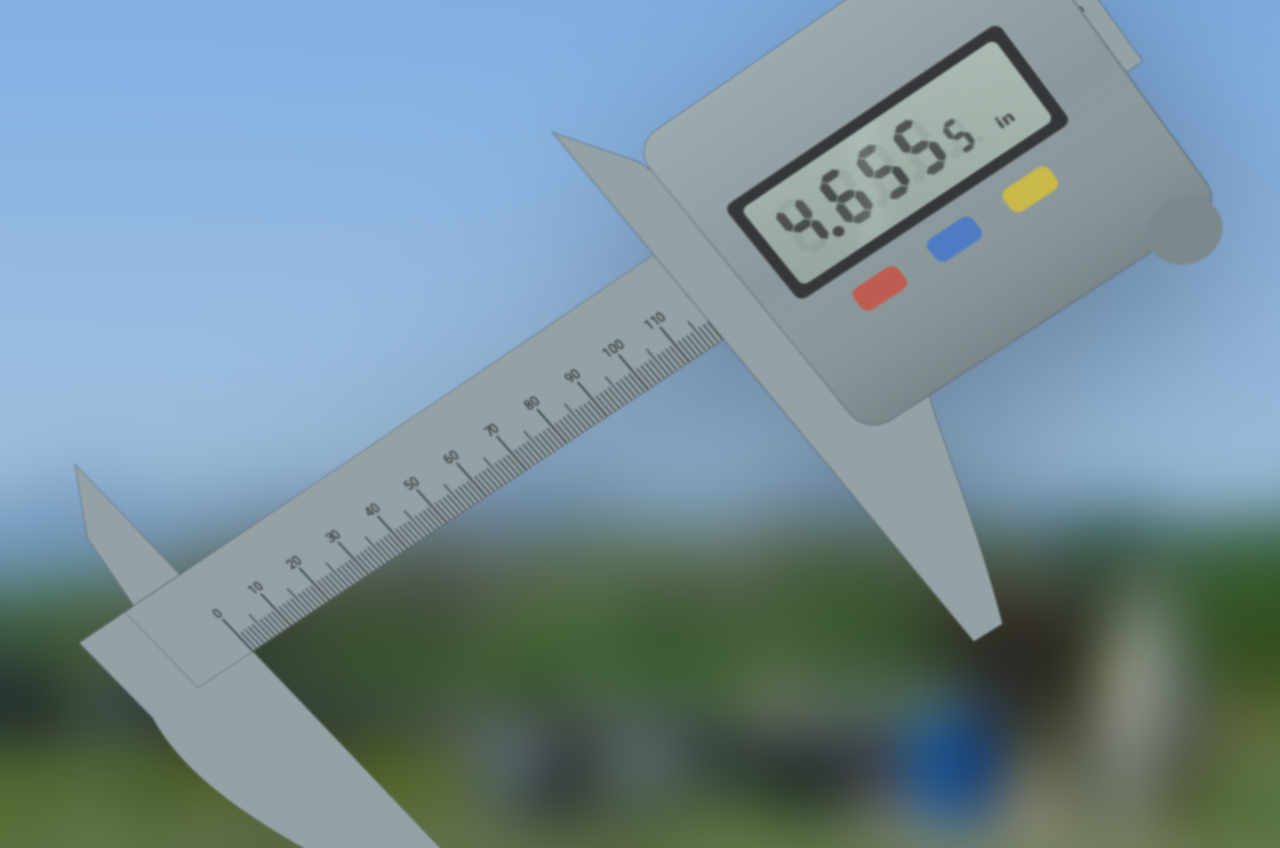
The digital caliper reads 4.6555 in
